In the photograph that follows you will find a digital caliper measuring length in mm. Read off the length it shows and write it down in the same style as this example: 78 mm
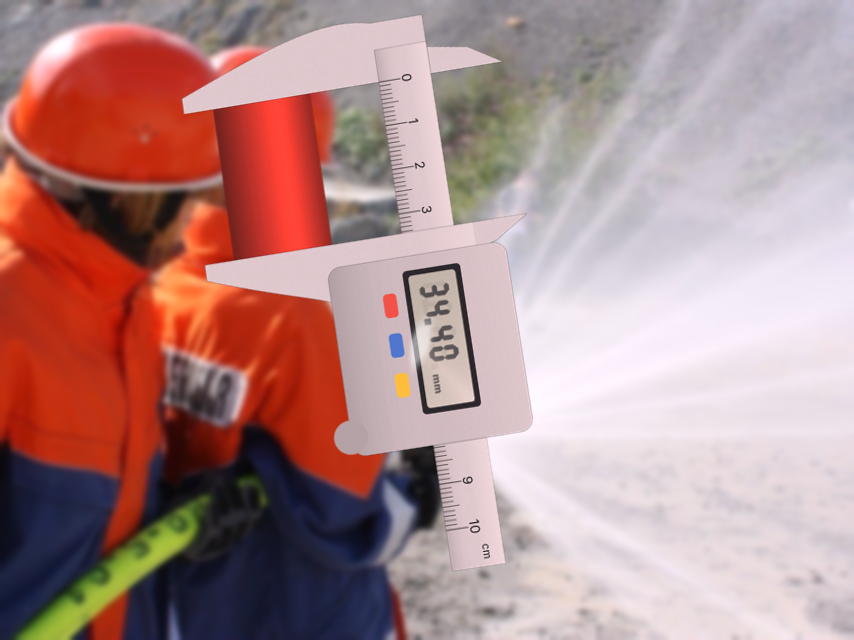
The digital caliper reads 34.40 mm
